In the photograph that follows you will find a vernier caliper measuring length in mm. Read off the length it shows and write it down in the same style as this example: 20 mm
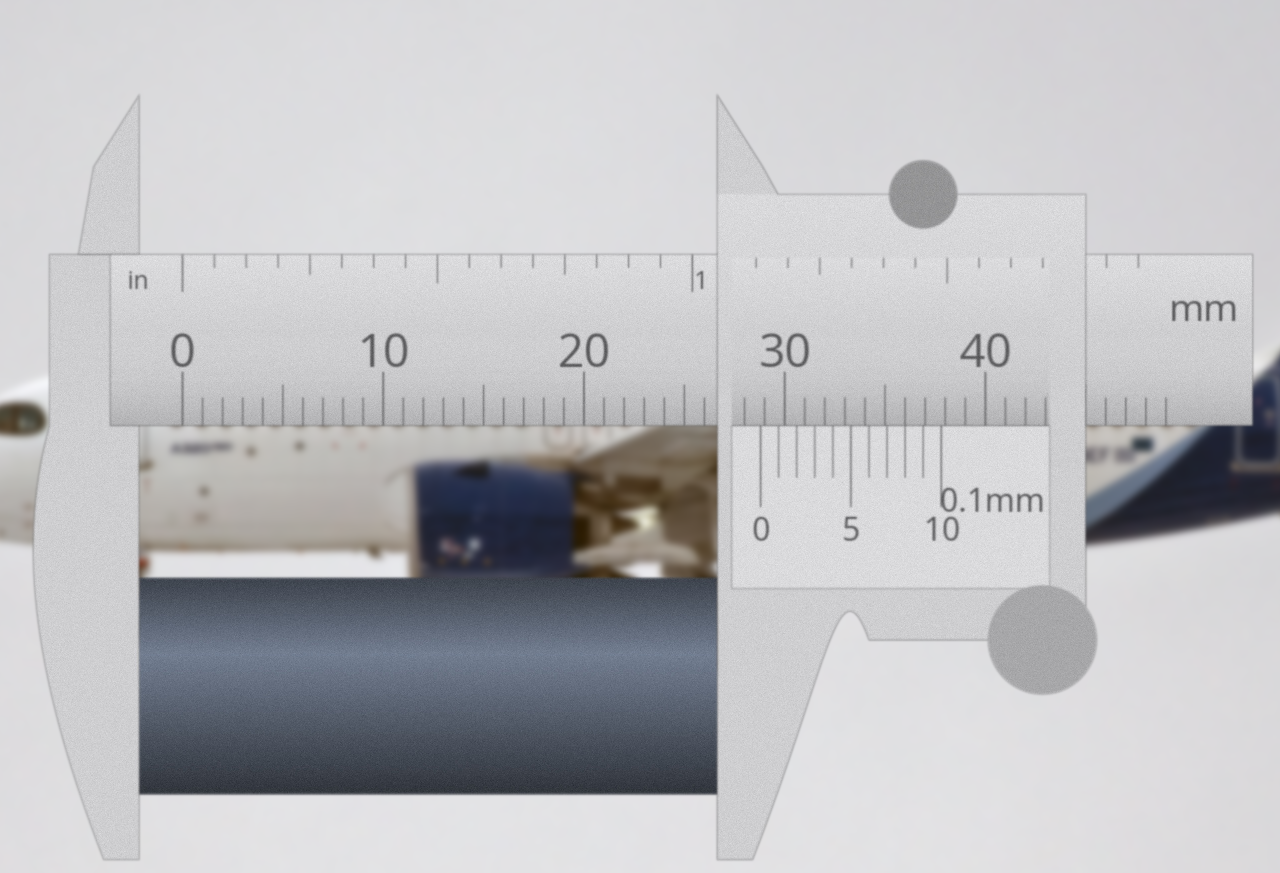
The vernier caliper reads 28.8 mm
